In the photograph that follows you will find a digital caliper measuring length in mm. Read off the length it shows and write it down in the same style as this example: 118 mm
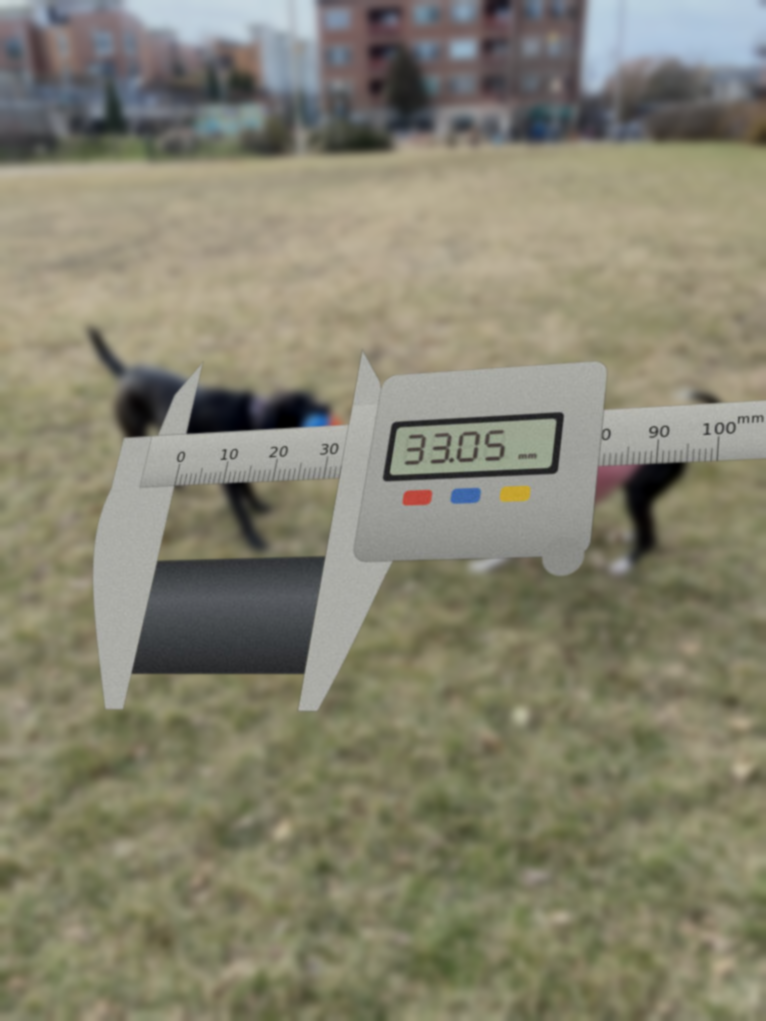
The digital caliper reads 33.05 mm
